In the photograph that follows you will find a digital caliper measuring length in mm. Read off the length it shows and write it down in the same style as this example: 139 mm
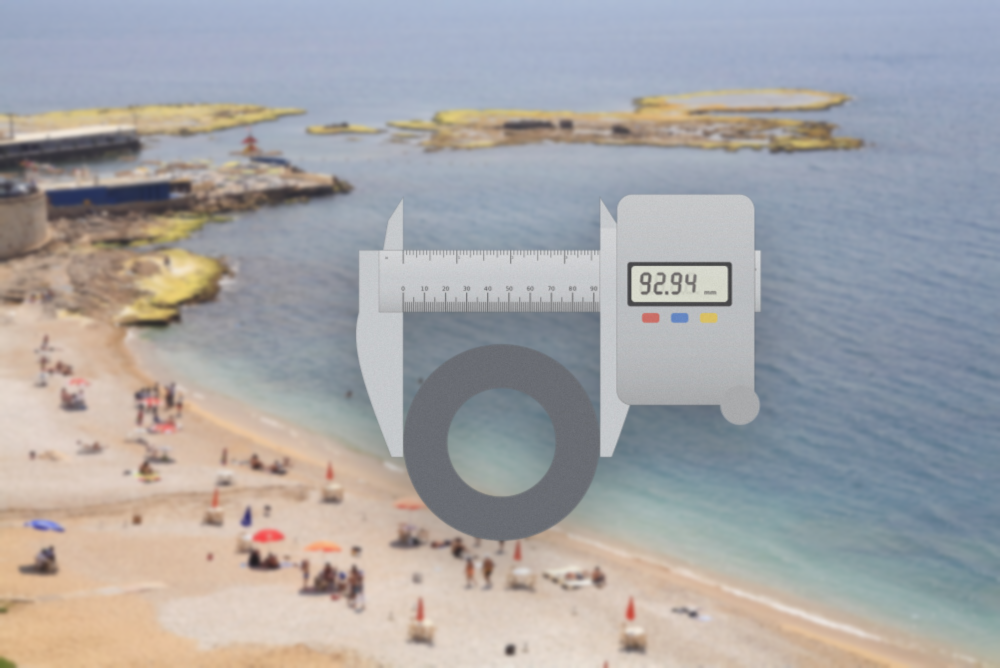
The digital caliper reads 92.94 mm
